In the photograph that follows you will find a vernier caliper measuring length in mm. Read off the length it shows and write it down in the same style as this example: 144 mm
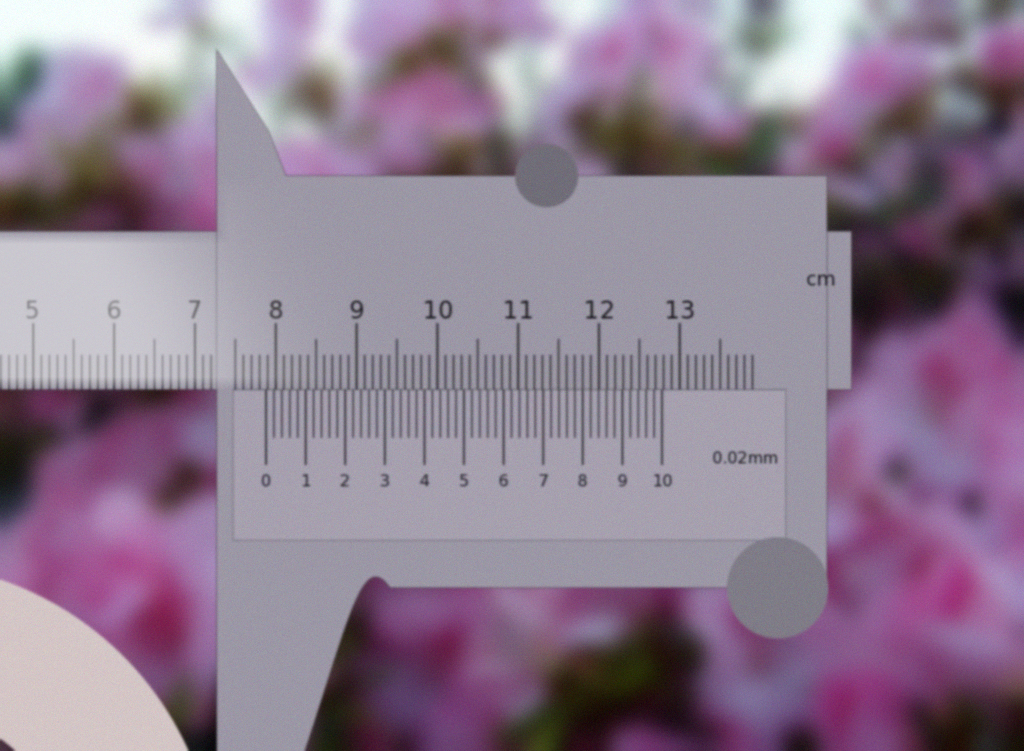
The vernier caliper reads 78.8 mm
